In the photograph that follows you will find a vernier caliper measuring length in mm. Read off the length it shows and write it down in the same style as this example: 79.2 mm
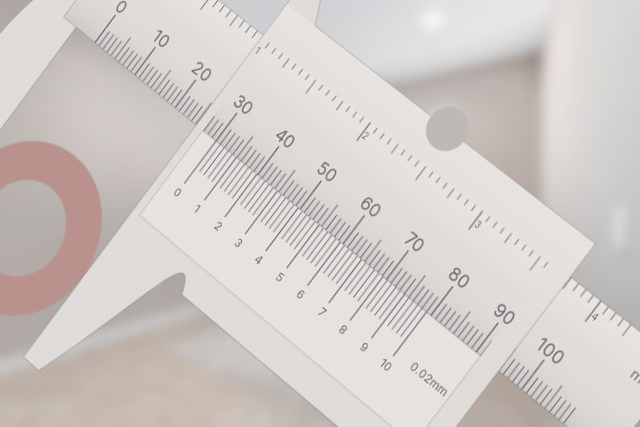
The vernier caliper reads 30.0 mm
